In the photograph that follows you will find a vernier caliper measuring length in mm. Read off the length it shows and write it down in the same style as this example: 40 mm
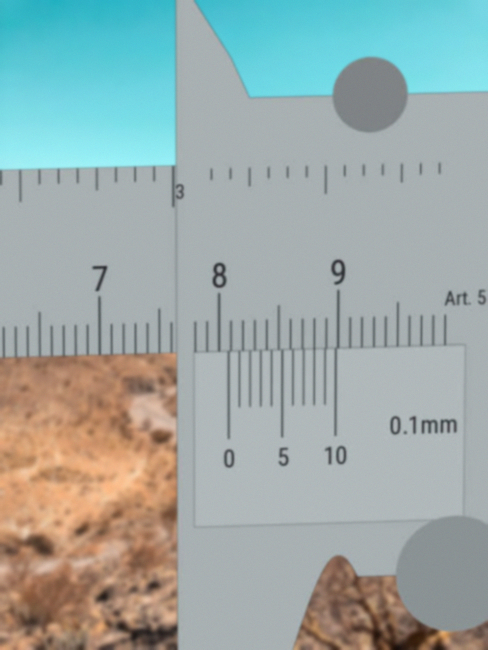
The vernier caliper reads 80.8 mm
